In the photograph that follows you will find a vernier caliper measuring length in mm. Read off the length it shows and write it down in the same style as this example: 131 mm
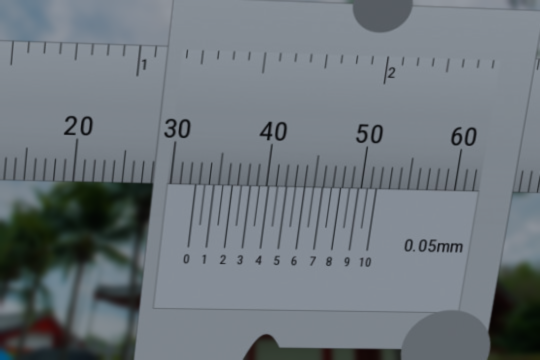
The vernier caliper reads 32.6 mm
